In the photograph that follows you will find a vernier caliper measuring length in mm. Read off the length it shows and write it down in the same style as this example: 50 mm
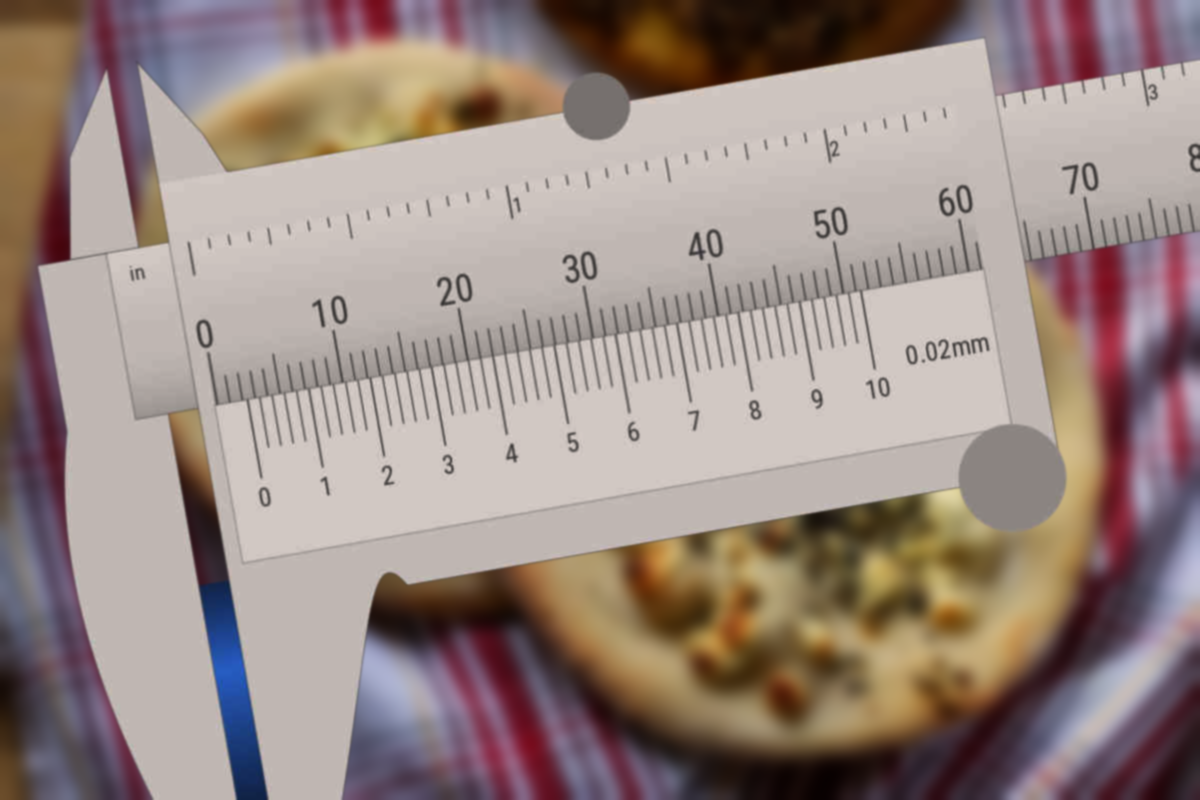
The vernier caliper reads 2.4 mm
